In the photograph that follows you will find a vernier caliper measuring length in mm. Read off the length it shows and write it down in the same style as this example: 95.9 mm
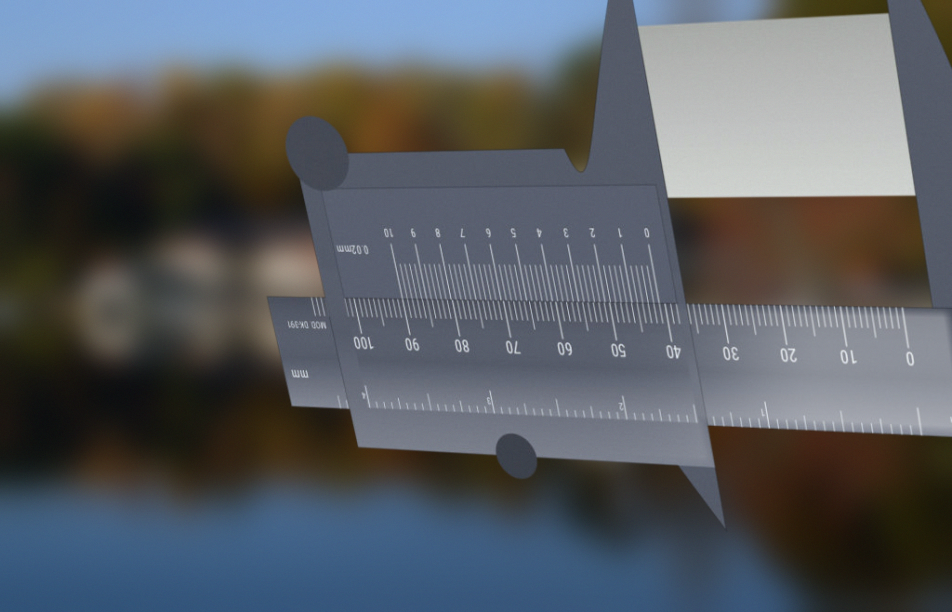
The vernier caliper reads 41.0 mm
